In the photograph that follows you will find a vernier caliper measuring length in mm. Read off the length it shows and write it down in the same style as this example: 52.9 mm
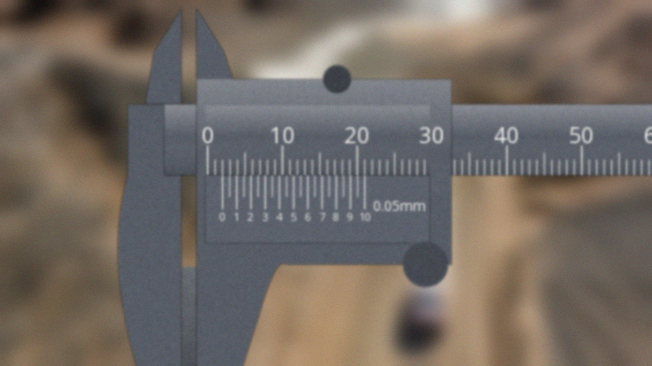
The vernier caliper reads 2.0 mm
